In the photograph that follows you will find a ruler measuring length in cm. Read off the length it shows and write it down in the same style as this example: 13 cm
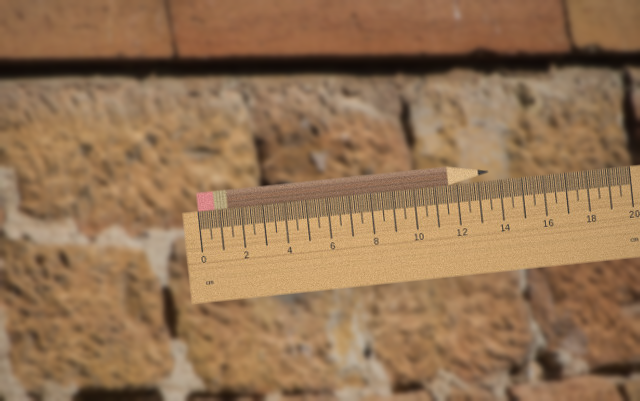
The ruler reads 13.5 cm
